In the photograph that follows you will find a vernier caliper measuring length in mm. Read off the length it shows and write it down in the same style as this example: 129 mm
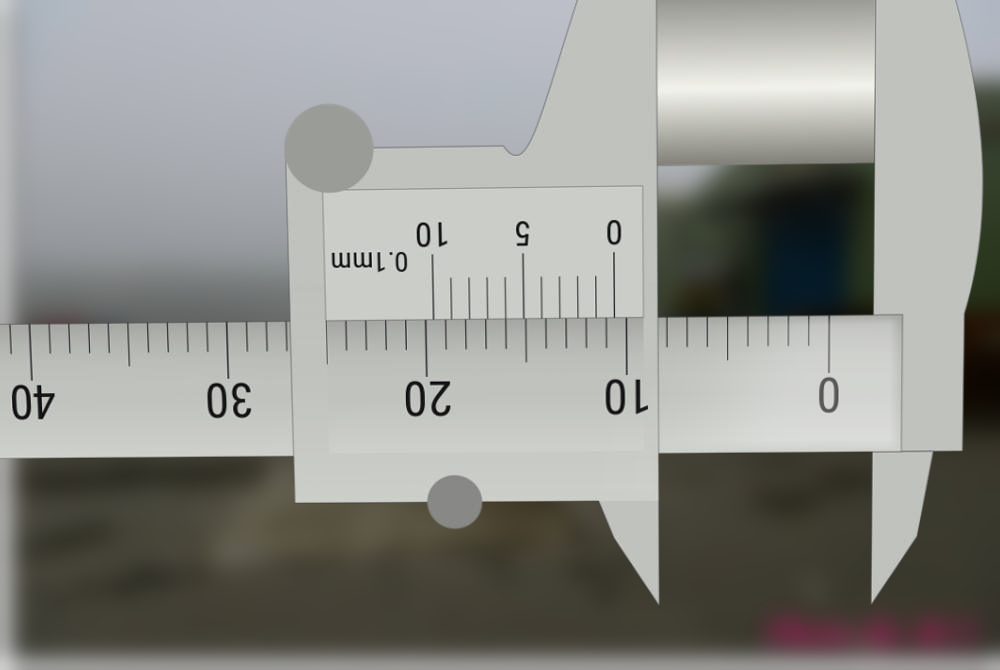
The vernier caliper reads 10.6 mm
